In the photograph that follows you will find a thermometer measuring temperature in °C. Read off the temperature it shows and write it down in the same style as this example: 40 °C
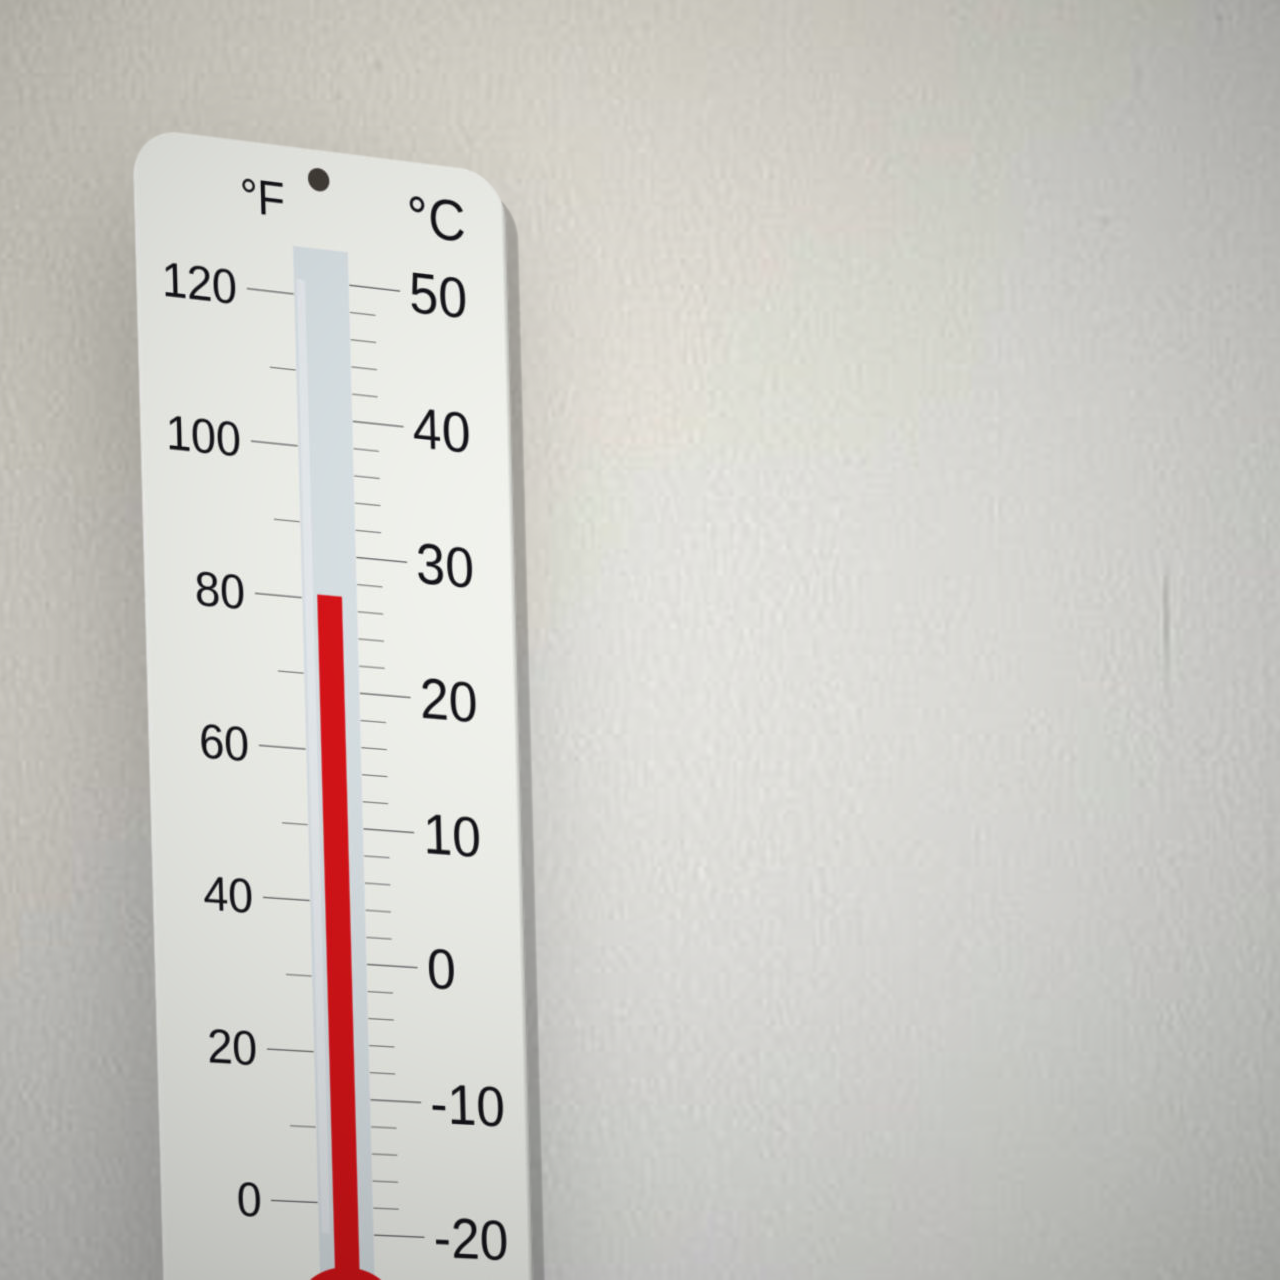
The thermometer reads 27 °C
